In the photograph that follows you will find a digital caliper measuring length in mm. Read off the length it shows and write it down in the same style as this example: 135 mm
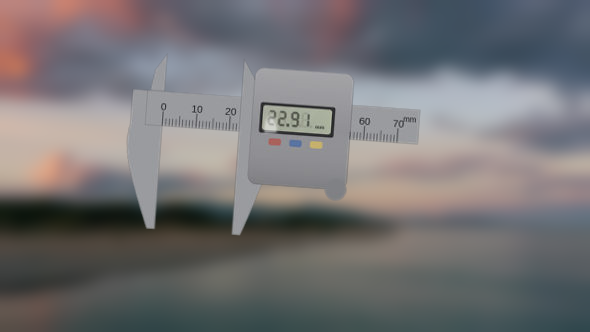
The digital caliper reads 22.91 mm
